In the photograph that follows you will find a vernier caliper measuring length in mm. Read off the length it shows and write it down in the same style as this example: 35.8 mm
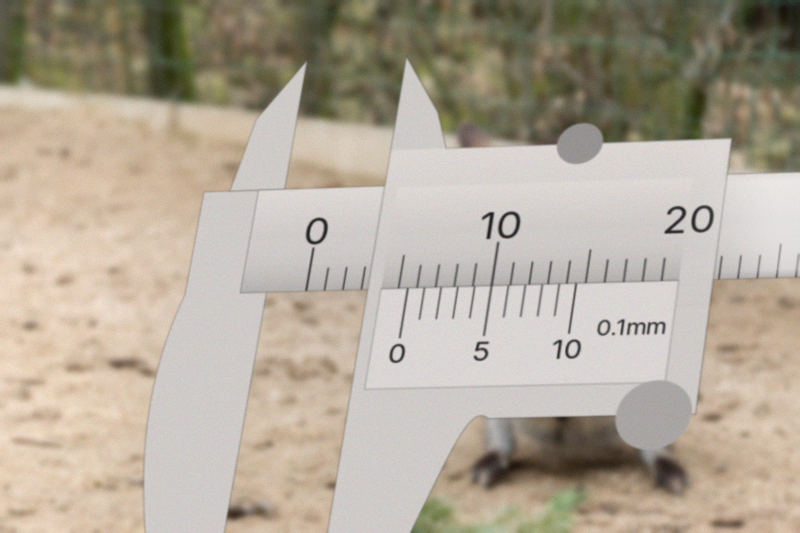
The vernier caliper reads 5.5 mm
